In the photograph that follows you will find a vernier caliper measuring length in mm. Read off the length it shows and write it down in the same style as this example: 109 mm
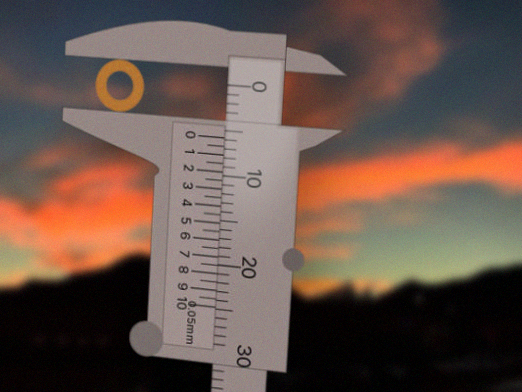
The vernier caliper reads 5.8 mm
